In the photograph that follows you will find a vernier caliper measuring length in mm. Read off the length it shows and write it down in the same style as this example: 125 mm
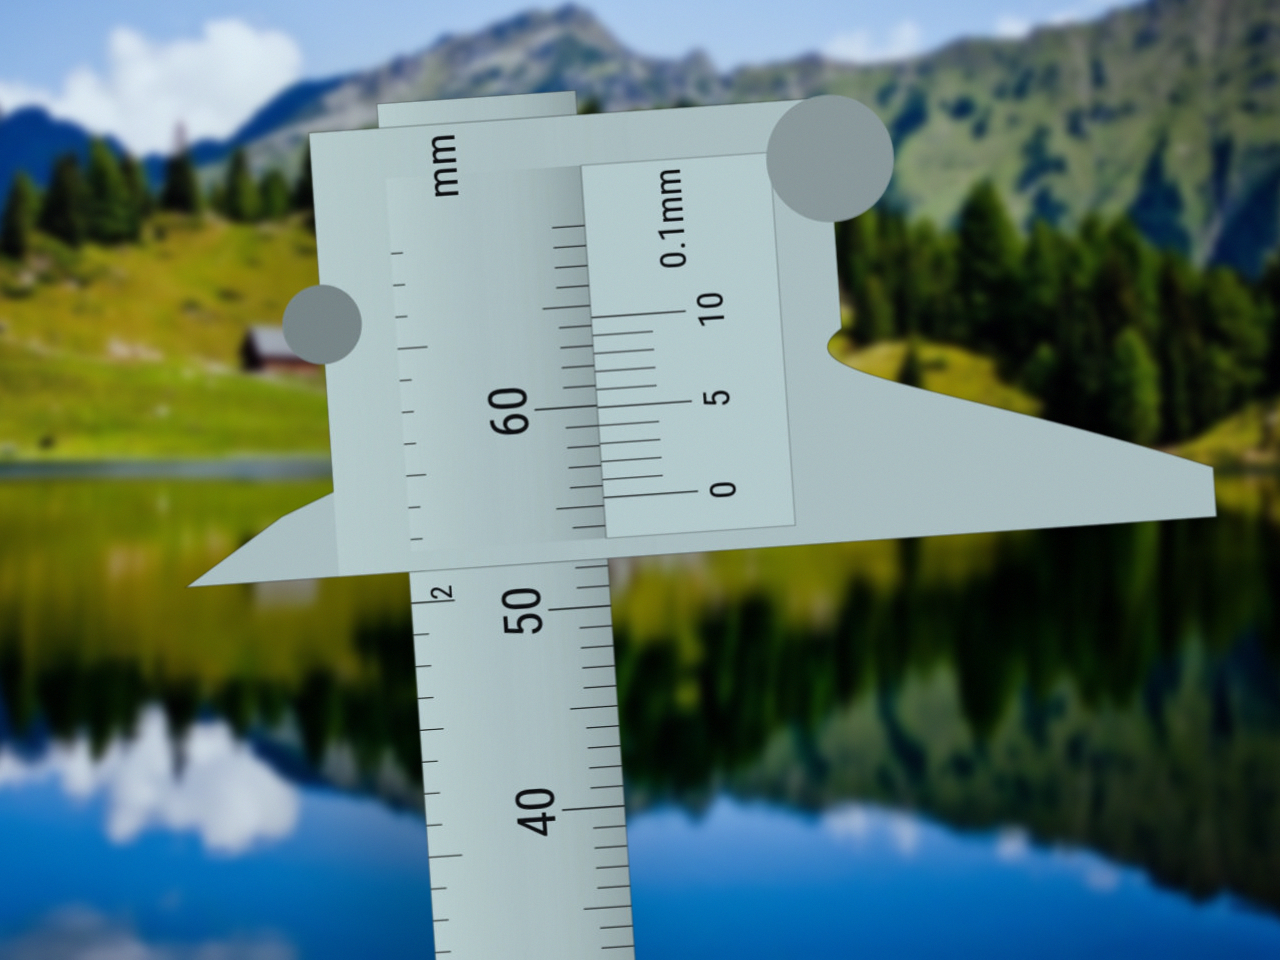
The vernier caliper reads 55.4 mm
